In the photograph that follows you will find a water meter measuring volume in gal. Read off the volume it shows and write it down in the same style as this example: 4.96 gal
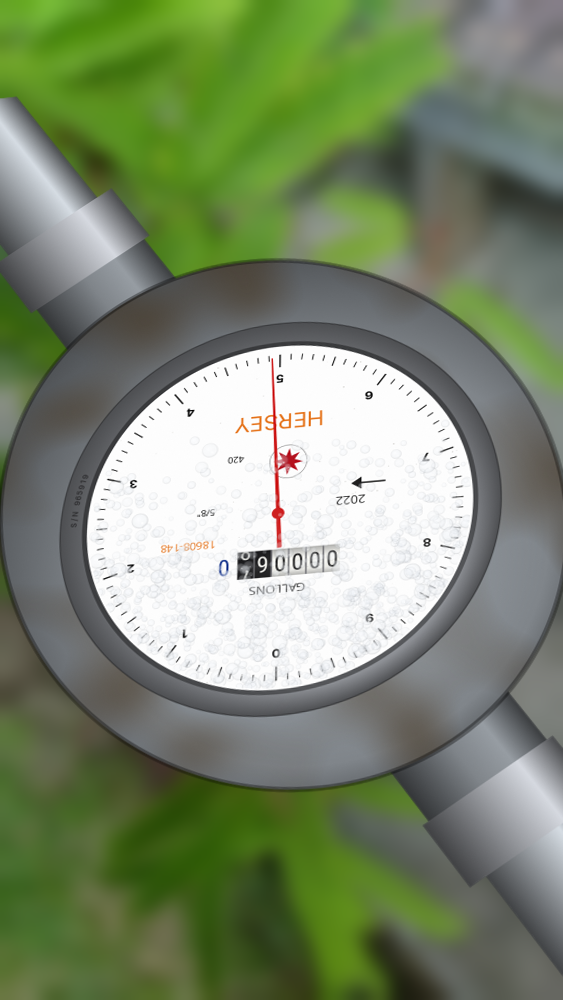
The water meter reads 674.9 gal
